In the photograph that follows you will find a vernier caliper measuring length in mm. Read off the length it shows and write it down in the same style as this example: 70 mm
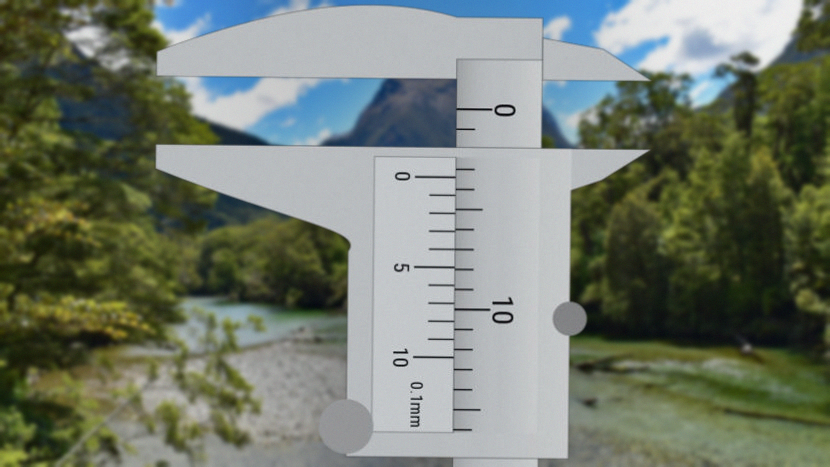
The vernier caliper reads 3.4 mm
